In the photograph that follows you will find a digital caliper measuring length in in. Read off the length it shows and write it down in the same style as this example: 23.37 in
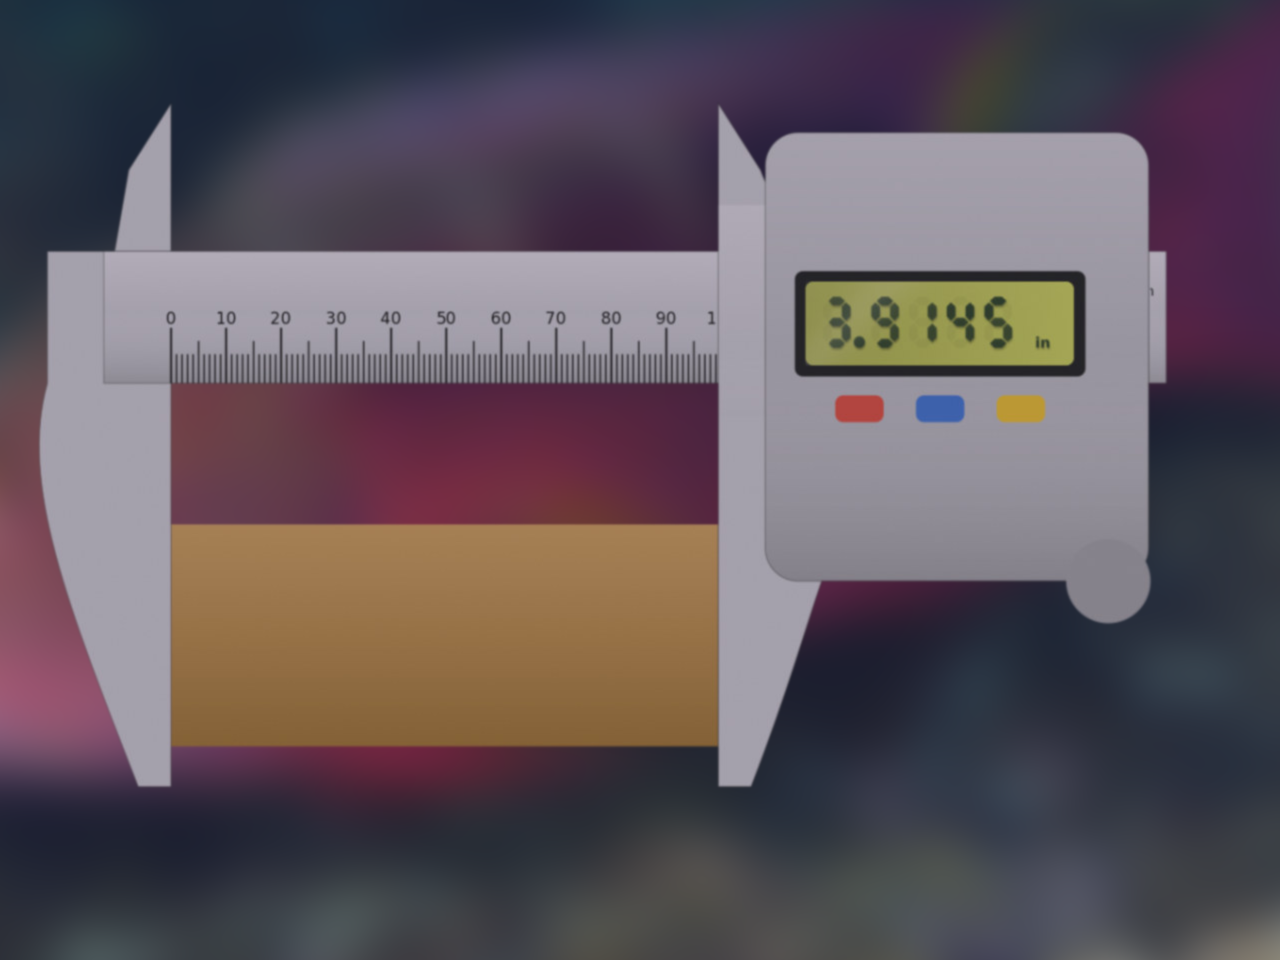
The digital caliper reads 3.9145 in
